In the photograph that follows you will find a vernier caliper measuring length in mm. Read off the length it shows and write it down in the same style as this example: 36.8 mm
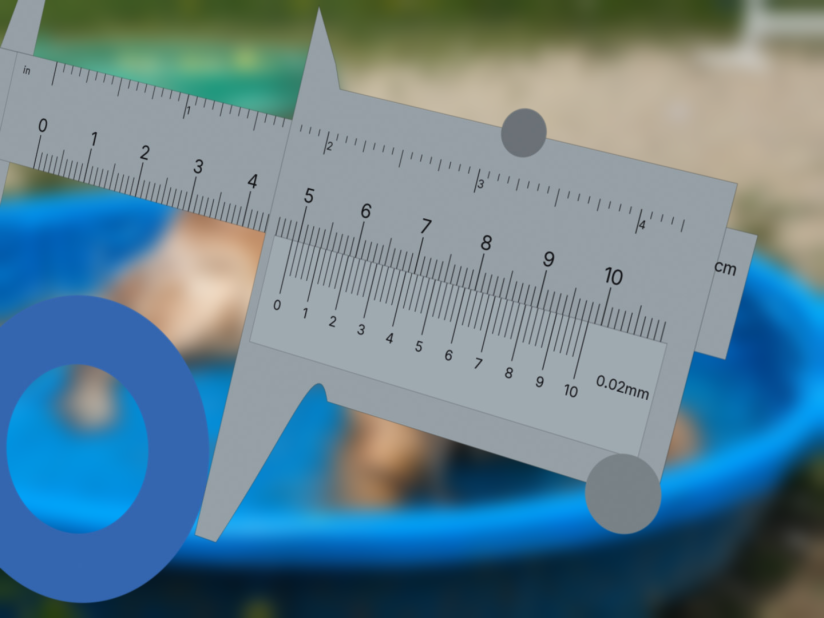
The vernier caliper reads 49.0 mm
